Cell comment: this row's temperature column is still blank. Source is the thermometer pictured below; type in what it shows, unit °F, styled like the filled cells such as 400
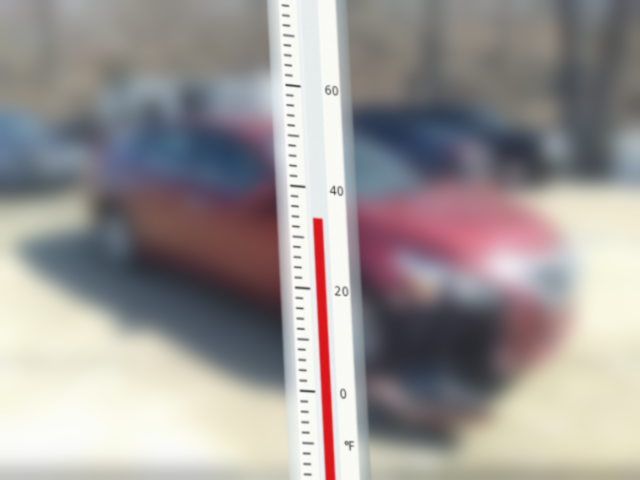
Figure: 34
